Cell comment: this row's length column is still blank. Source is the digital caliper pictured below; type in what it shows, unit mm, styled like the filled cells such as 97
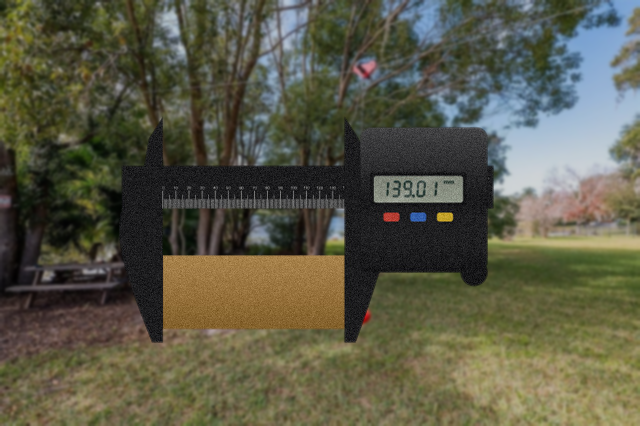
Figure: 139.01
